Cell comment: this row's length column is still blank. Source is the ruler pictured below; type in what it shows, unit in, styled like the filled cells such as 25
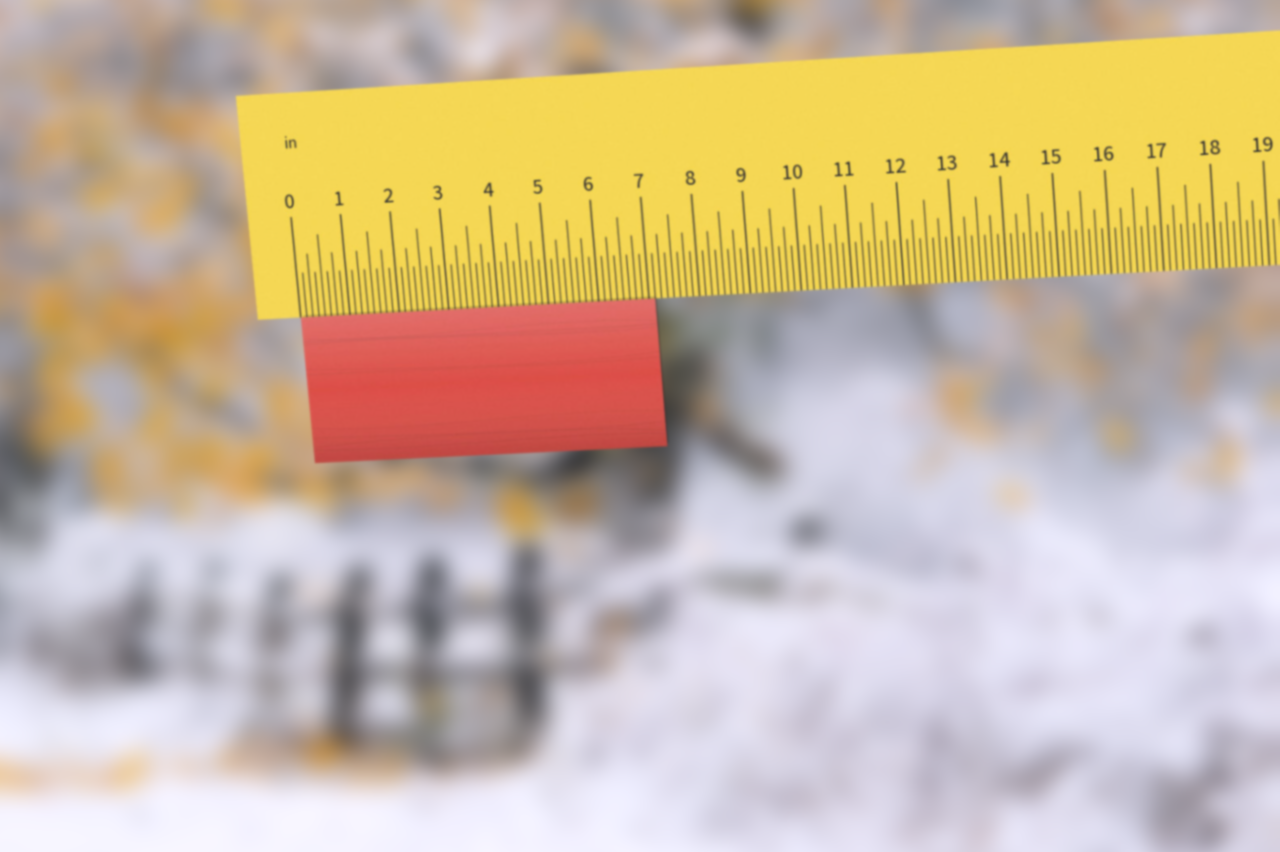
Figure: 7.125
